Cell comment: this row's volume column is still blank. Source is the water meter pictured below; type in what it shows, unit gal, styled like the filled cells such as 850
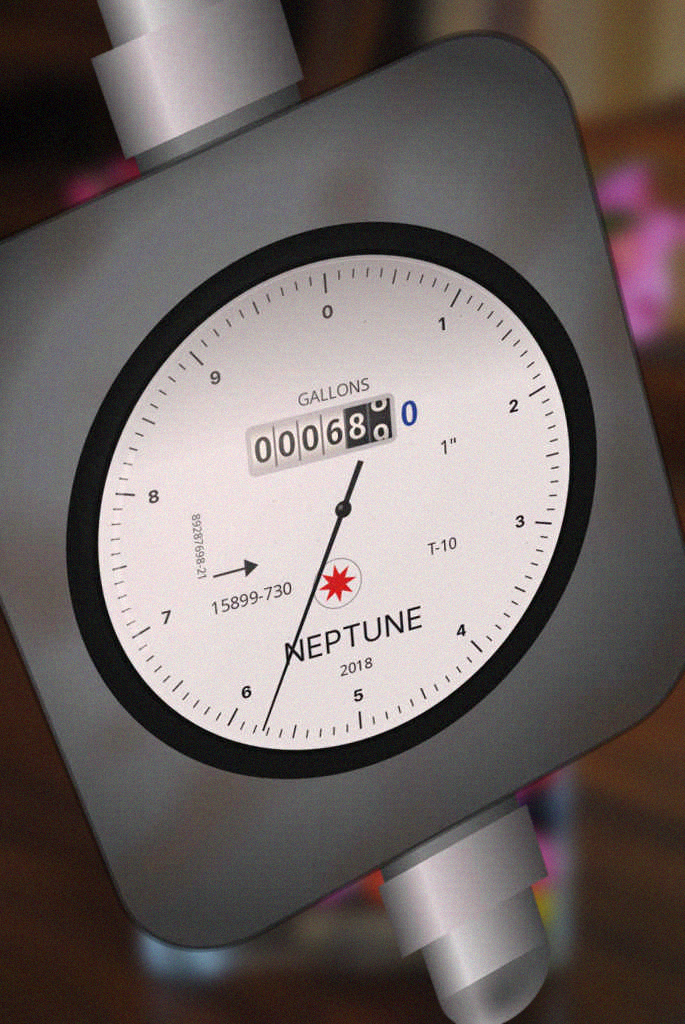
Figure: 6885.7
